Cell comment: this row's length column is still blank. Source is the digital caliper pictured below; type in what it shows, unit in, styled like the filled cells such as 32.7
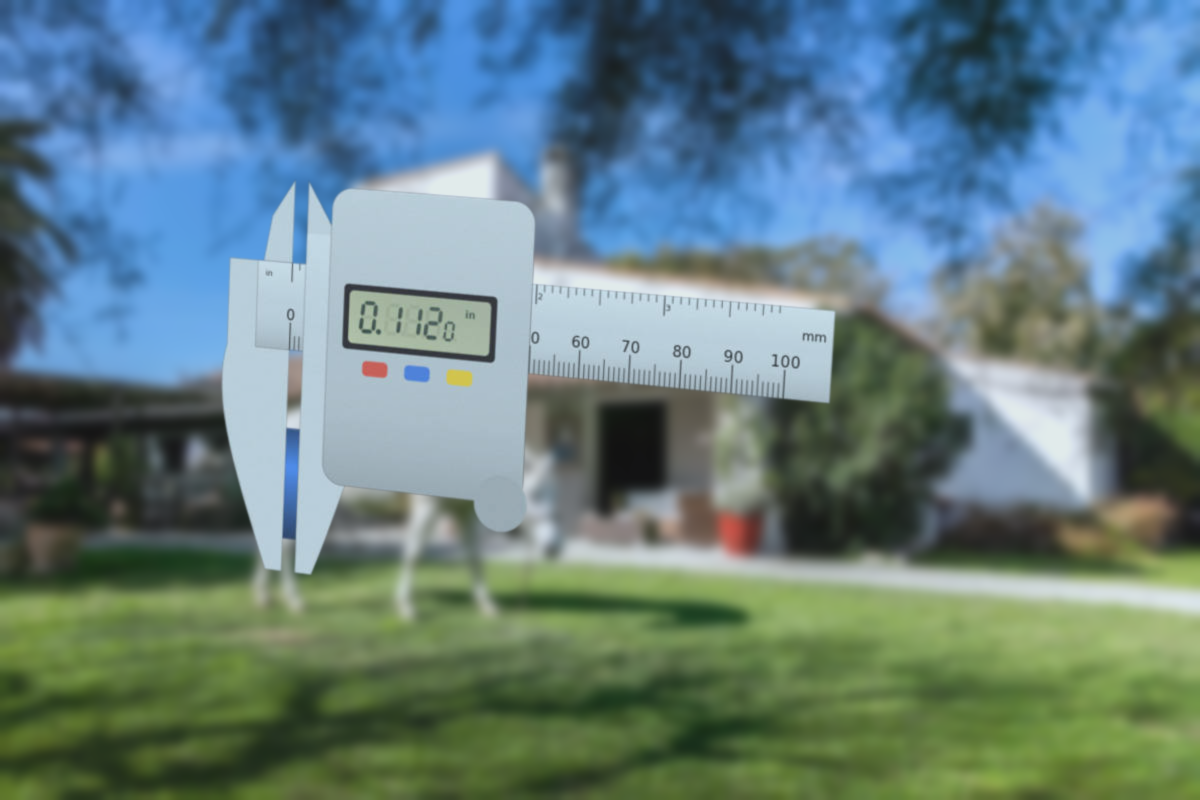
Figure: 0.1120
